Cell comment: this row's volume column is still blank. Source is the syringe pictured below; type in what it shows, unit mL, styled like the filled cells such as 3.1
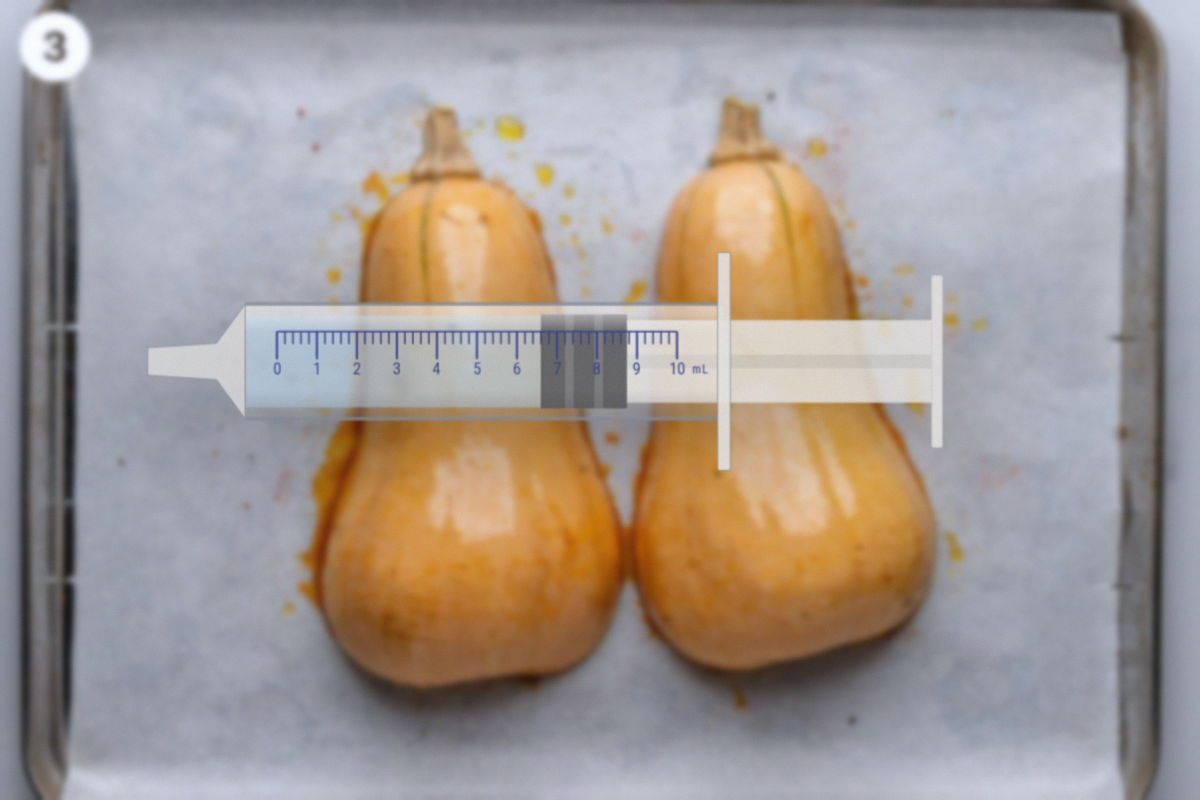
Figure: 6.6
